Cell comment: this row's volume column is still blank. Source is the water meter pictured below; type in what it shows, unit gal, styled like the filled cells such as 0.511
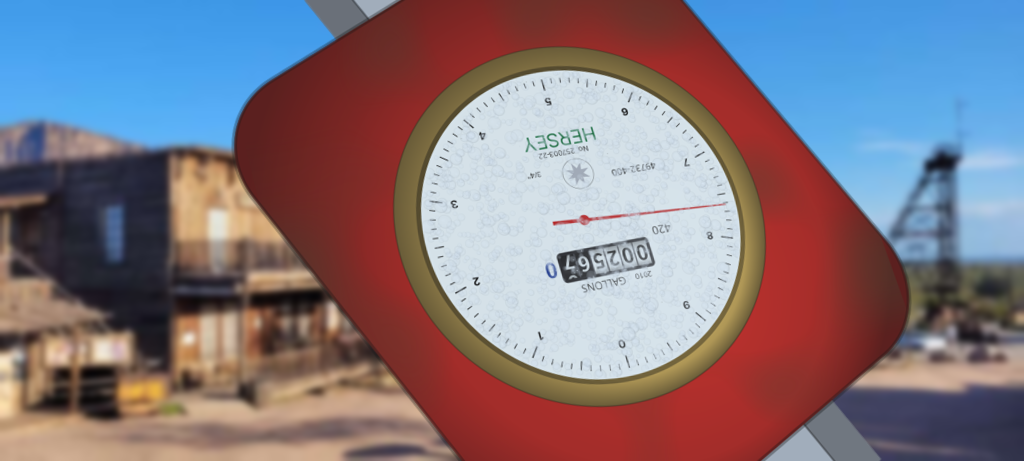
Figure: 25667.6
